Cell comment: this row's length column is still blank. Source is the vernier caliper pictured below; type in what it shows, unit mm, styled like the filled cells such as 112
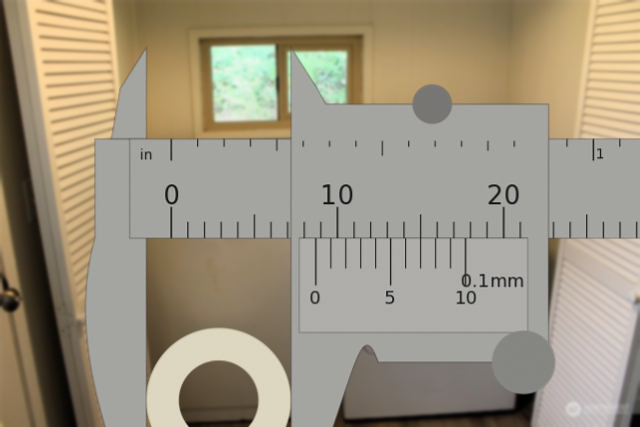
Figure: 8.7
